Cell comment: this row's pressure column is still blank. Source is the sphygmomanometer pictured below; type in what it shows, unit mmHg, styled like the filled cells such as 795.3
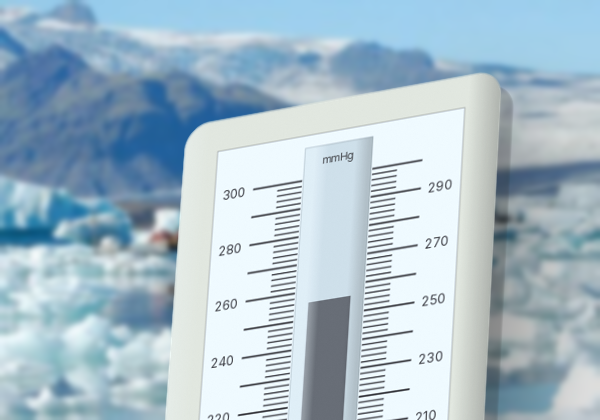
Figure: 256
